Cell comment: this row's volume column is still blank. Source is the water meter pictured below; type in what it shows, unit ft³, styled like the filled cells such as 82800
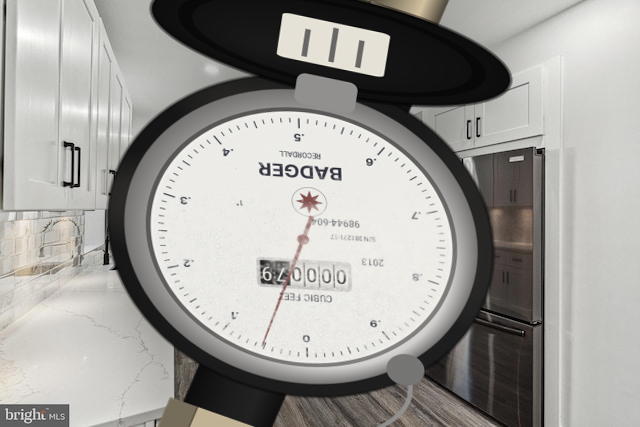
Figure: 79.05
